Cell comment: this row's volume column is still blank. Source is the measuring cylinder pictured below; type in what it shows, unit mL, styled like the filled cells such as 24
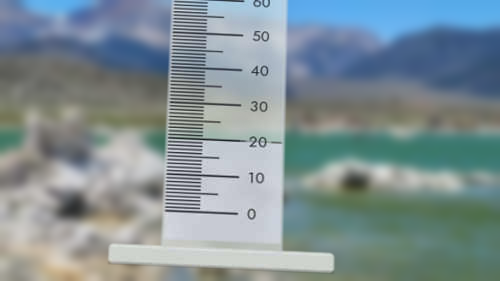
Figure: 20
